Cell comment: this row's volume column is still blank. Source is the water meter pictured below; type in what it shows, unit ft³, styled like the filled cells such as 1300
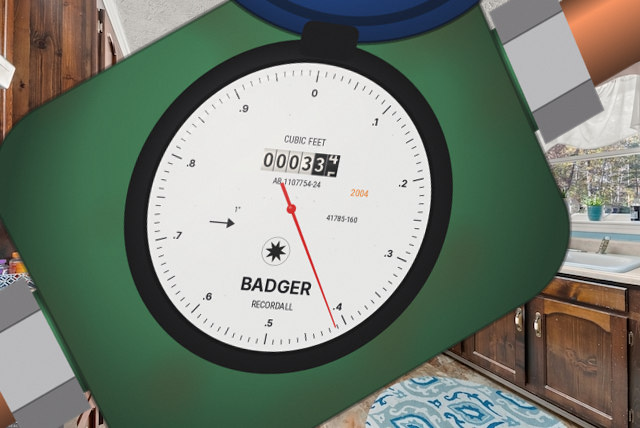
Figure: 334.41
